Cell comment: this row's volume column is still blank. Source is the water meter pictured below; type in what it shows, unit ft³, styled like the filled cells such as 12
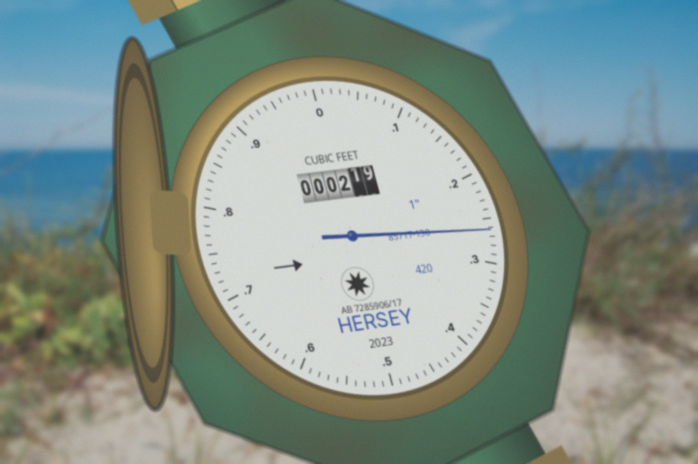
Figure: 219.26
